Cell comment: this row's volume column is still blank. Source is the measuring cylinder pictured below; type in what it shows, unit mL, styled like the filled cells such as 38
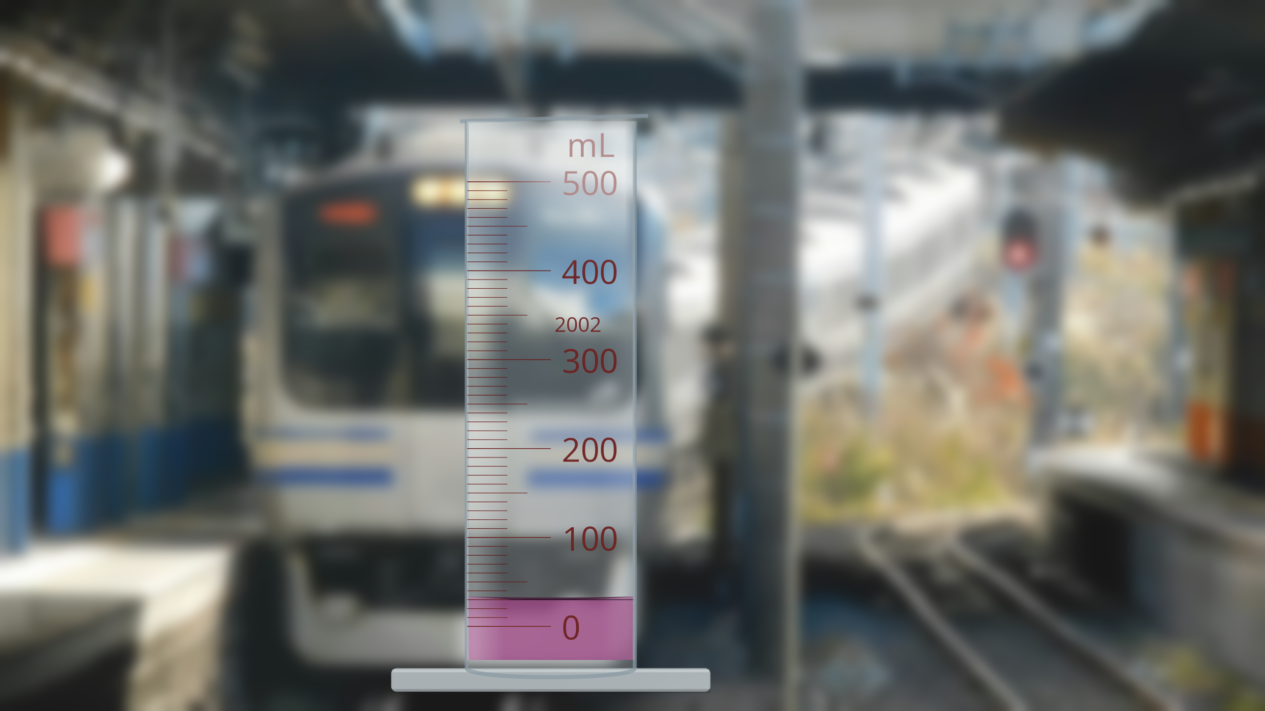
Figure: 30
